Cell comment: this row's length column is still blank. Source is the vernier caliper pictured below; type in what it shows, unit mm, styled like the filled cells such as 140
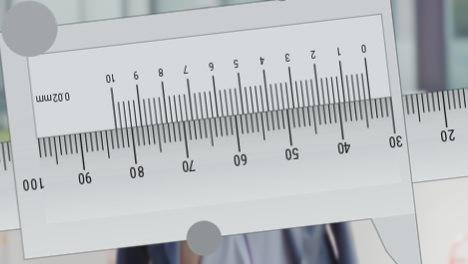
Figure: 34.0
